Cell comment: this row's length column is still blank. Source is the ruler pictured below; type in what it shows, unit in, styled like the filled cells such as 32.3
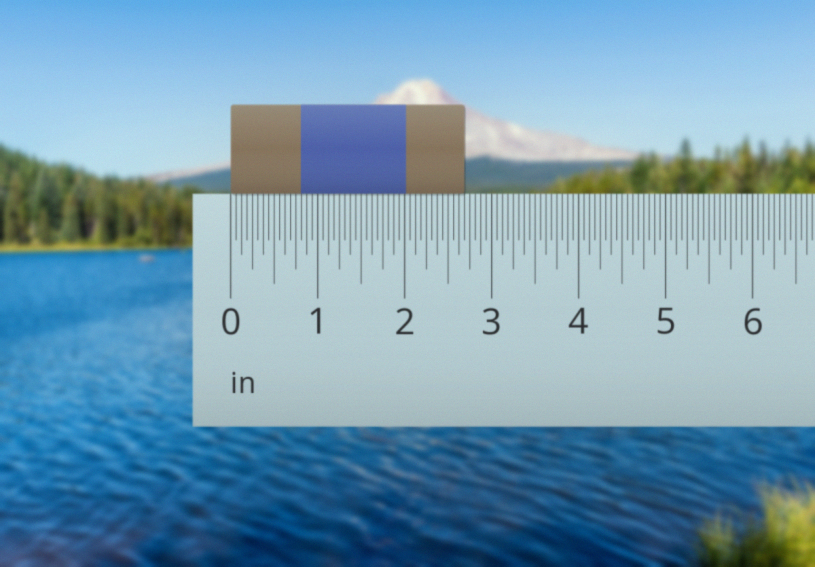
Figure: 2.6875
